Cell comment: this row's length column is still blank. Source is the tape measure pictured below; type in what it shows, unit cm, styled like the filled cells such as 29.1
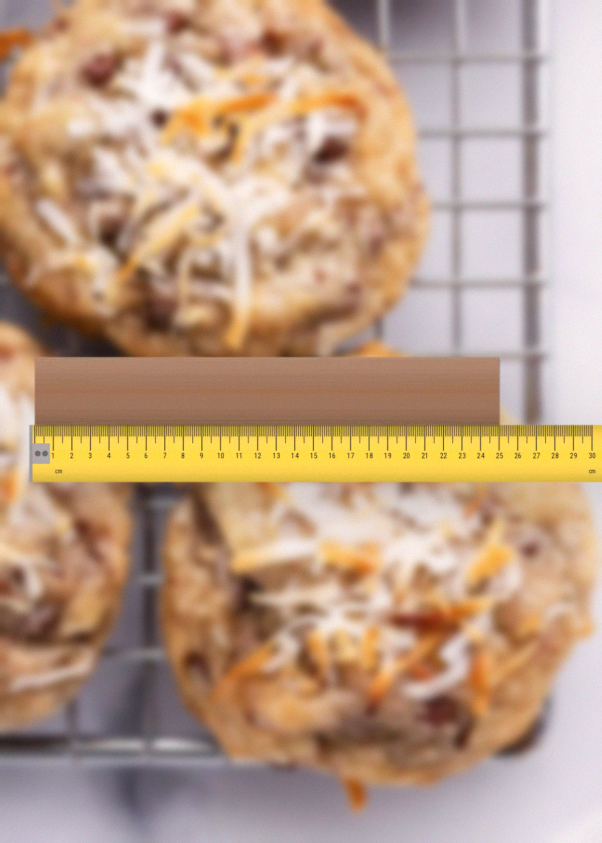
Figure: 25
